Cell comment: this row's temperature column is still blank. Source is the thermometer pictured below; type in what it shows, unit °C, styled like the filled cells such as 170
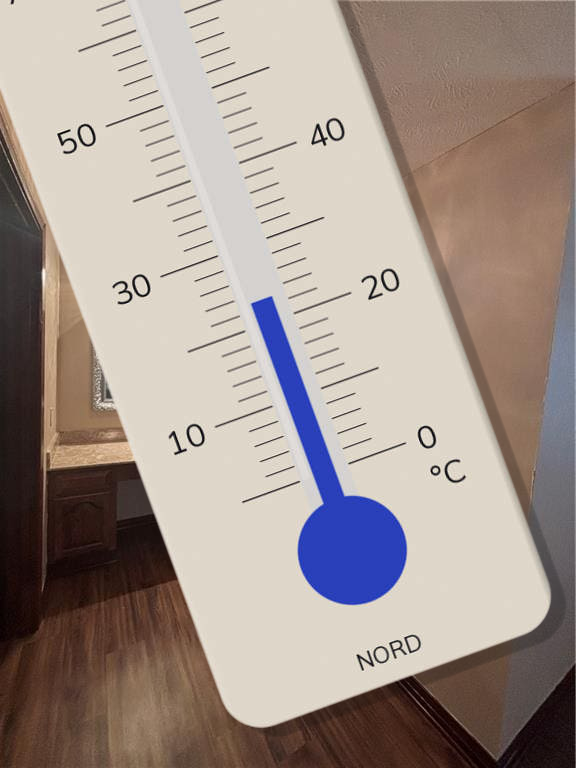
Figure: 23
